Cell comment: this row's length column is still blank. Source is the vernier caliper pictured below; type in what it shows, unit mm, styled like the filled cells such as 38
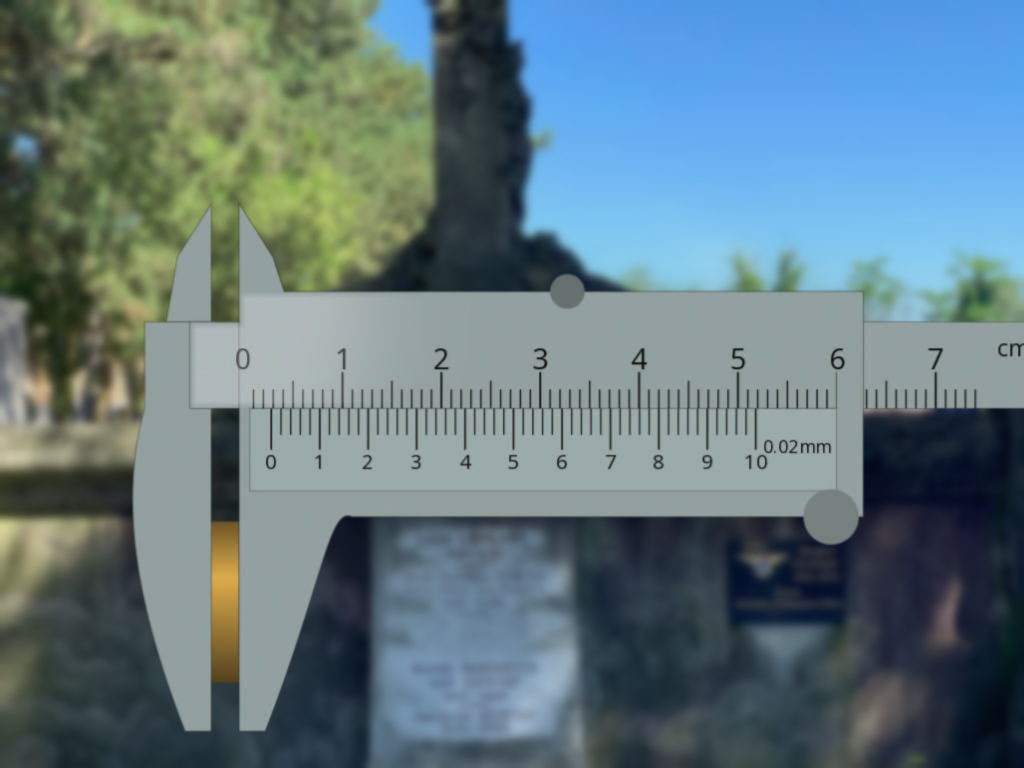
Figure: 2.8
